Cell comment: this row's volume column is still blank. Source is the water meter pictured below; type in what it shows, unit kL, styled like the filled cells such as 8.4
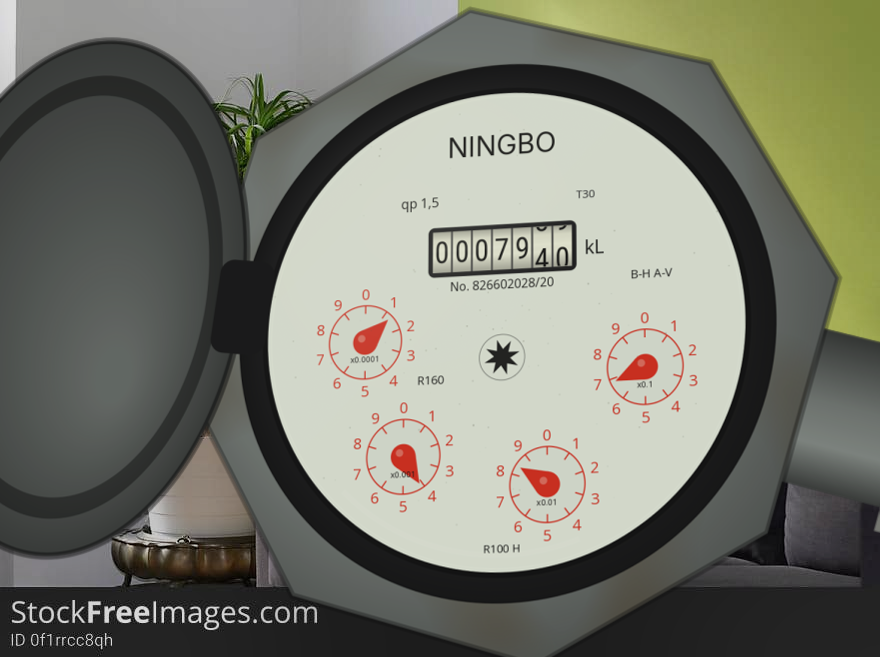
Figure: 7939.6841
